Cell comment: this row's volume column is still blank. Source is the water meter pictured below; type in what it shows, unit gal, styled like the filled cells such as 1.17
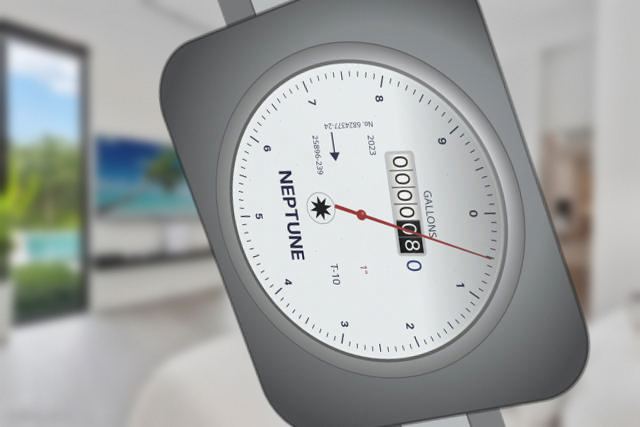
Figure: 80.5
